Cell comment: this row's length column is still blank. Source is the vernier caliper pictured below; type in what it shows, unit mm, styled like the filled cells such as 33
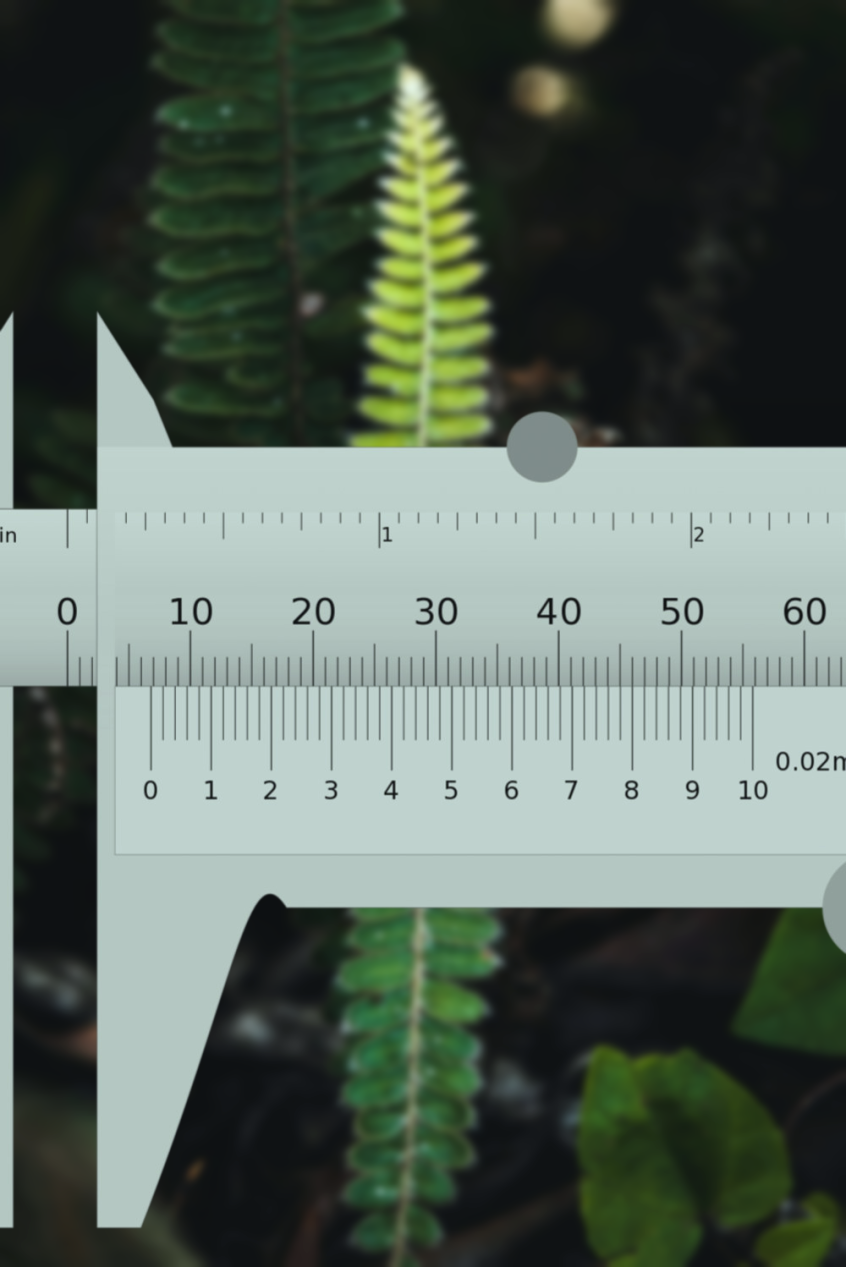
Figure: 6.8
